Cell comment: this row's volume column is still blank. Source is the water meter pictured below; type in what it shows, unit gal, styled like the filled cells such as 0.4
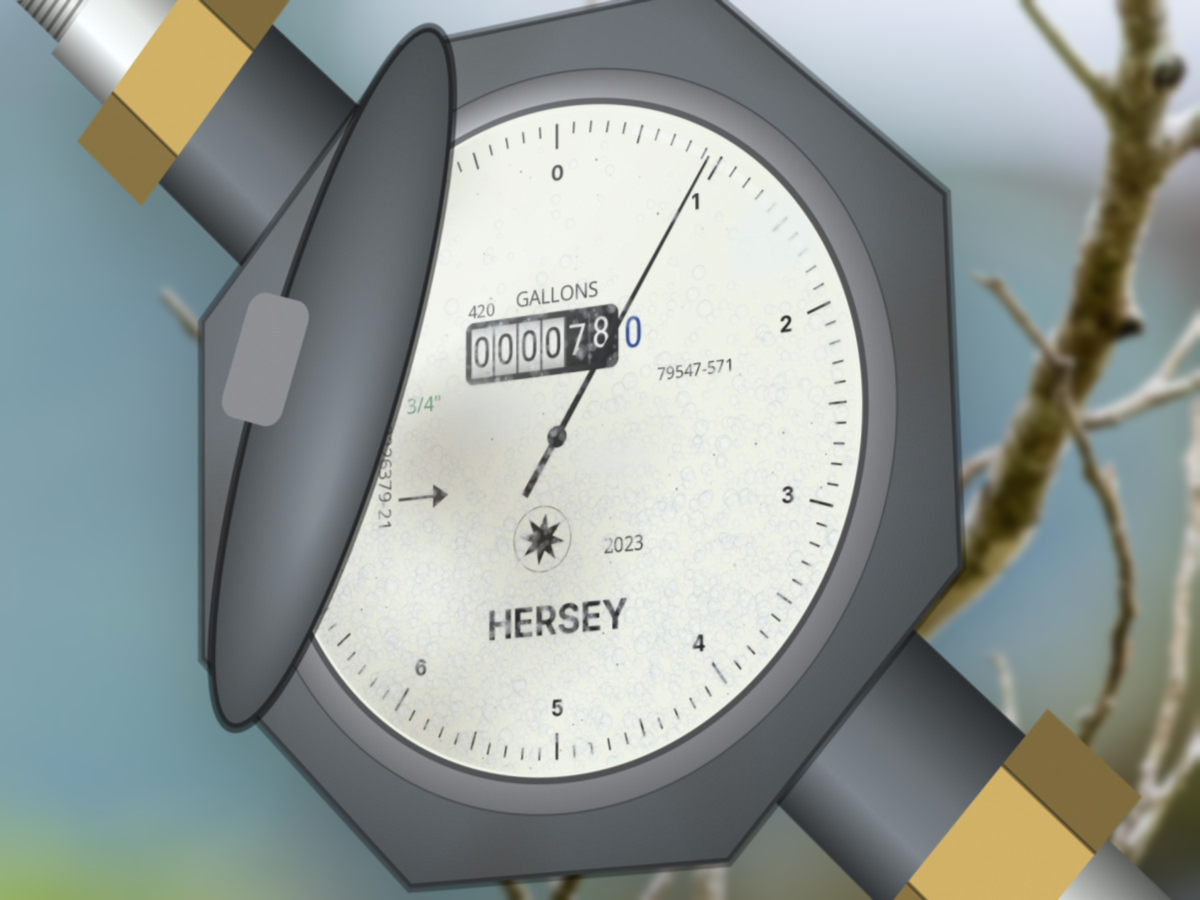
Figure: 780.9
